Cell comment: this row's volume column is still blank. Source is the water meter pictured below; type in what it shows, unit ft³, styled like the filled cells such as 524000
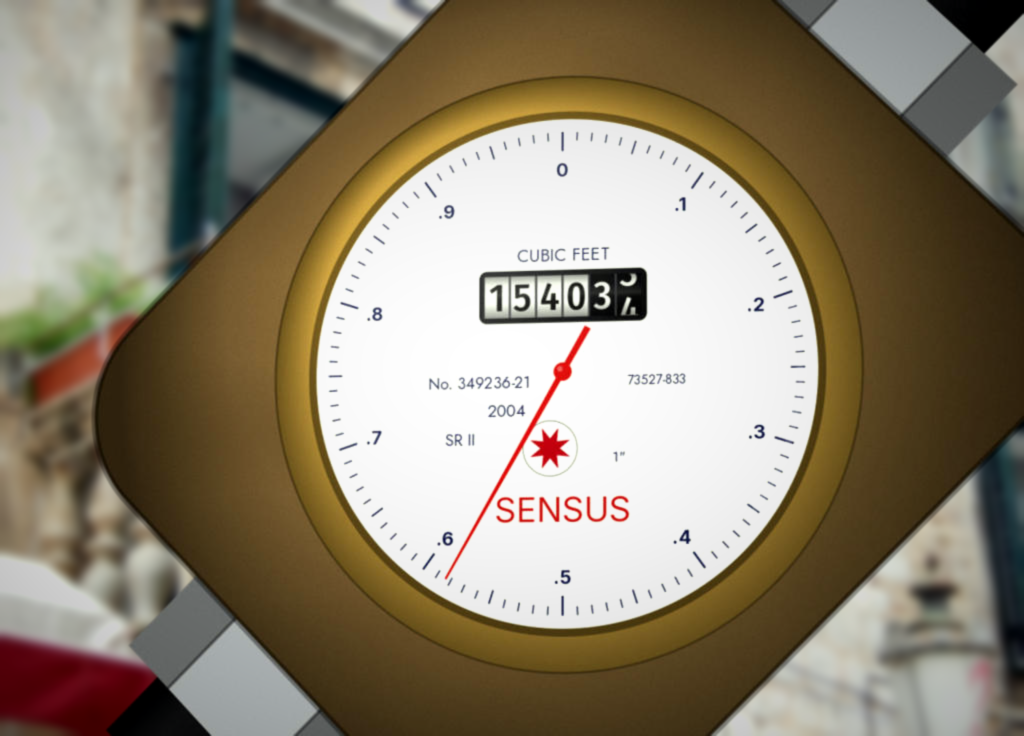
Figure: 154033.58
